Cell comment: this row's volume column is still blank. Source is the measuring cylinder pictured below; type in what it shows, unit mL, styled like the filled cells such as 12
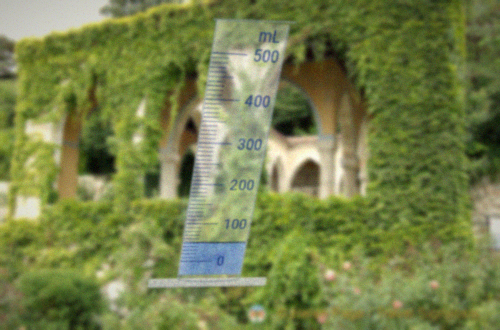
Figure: 50
